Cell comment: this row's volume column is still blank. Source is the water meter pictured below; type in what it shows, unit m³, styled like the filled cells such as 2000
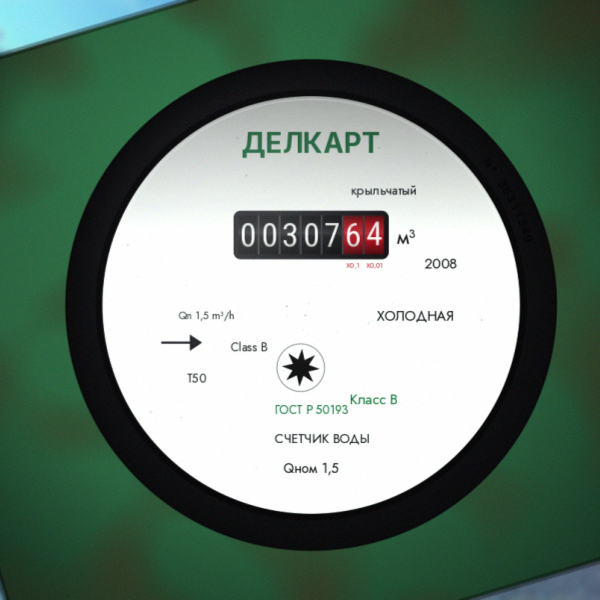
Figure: 307.64
